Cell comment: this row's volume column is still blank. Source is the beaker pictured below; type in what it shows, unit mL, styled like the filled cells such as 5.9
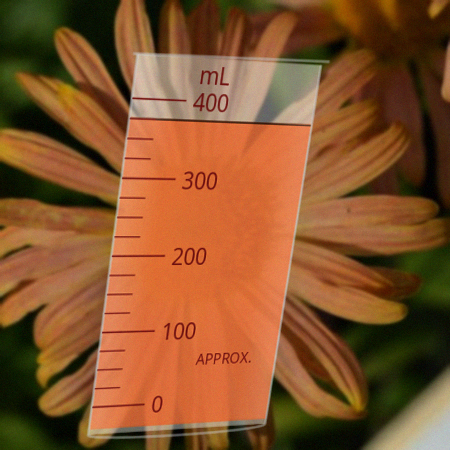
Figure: 375
